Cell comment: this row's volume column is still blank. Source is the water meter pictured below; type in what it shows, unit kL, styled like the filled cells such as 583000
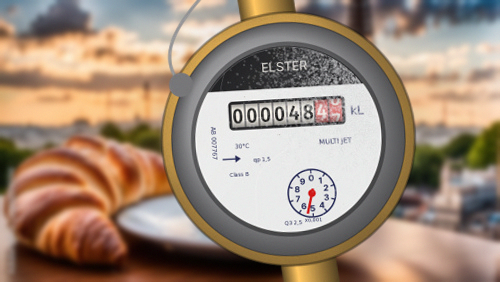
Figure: 48.465
